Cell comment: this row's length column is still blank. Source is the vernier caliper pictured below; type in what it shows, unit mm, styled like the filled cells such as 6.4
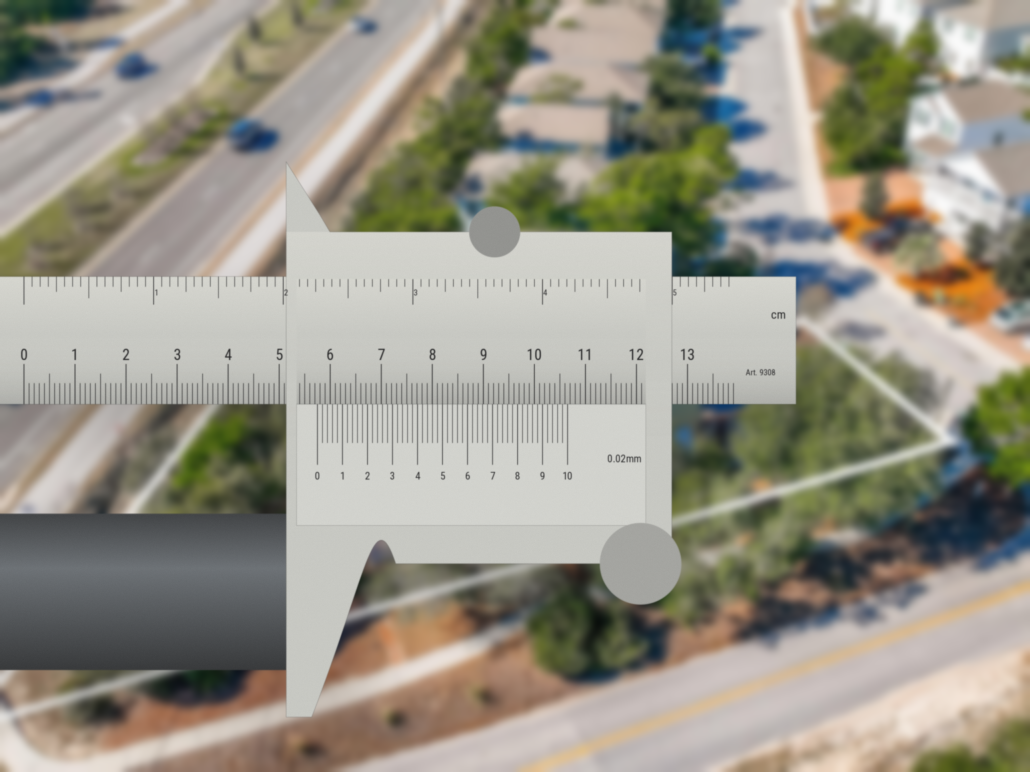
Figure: 57.5
